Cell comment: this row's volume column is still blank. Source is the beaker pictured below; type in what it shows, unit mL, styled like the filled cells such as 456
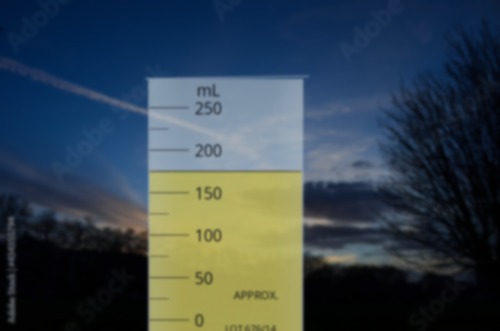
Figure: 175
